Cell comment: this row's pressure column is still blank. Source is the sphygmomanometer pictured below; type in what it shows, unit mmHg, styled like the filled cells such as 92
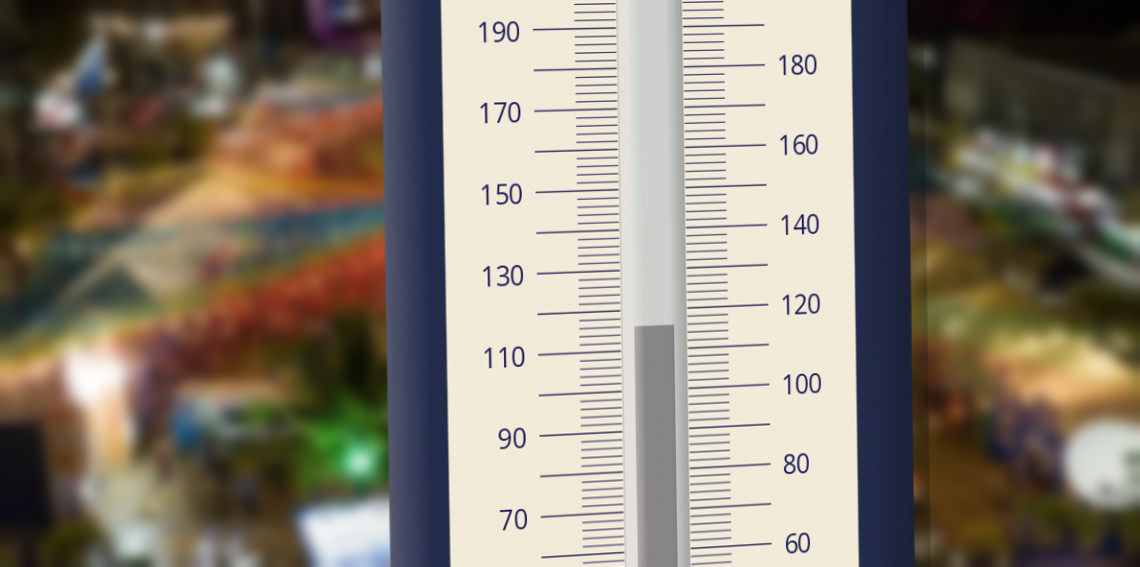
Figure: 116
